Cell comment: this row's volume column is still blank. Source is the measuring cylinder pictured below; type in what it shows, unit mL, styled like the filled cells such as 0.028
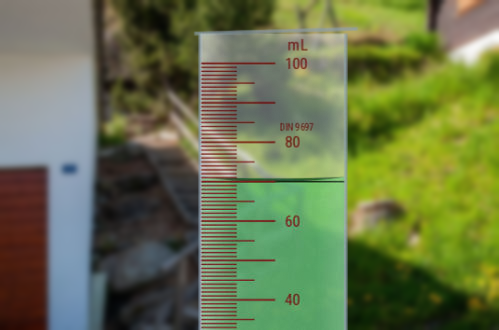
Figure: 70
